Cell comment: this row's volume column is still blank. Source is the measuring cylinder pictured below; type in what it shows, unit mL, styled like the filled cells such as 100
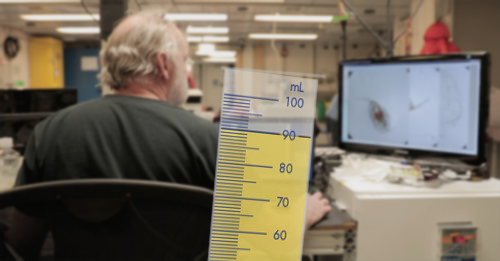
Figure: 90
